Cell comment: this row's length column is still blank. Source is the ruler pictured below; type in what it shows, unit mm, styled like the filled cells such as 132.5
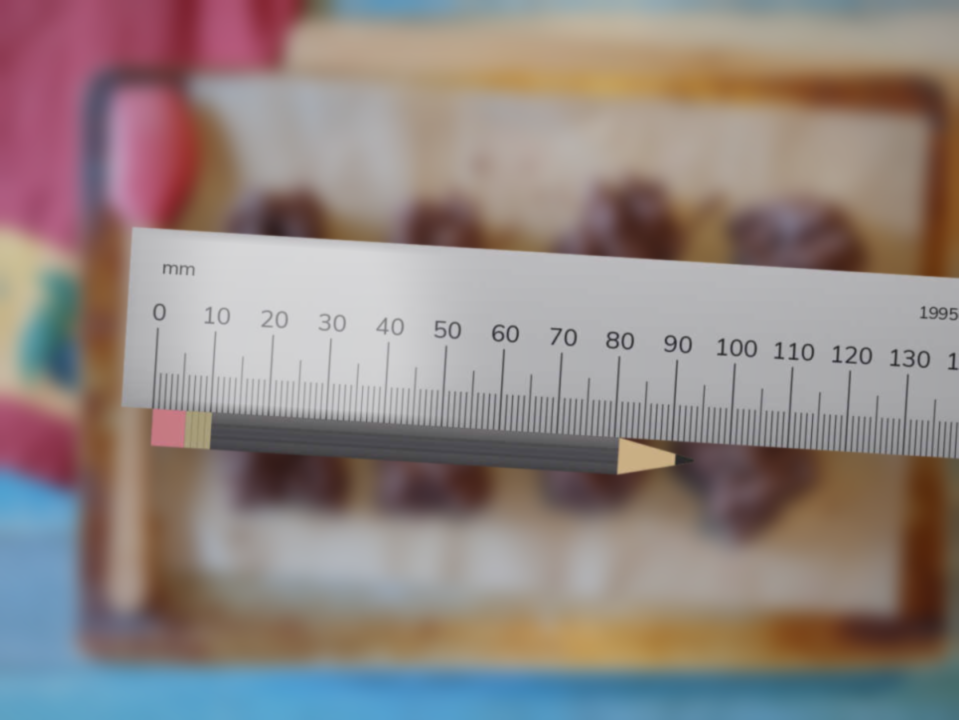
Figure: 94
